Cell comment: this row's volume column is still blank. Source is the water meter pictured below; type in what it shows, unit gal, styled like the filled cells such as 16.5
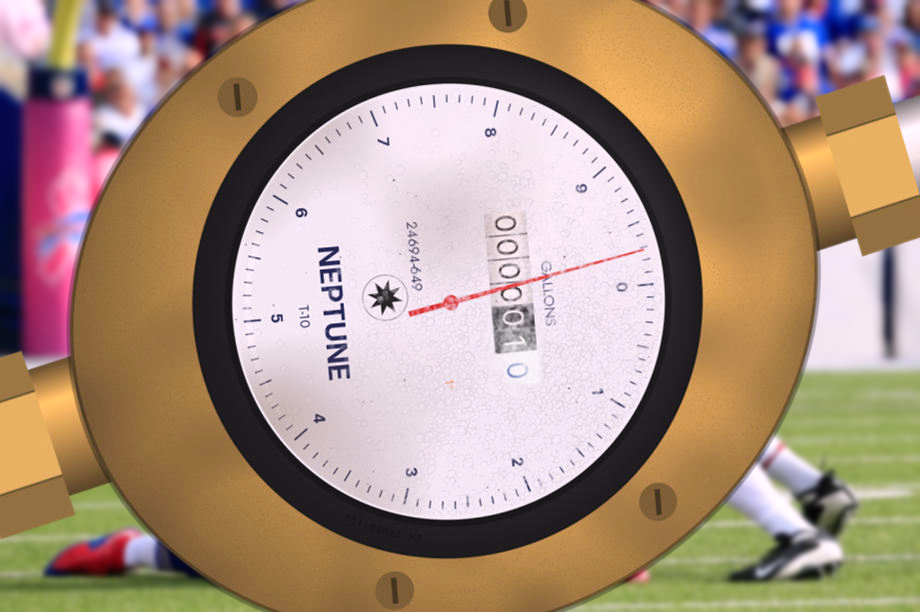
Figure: 9.7
